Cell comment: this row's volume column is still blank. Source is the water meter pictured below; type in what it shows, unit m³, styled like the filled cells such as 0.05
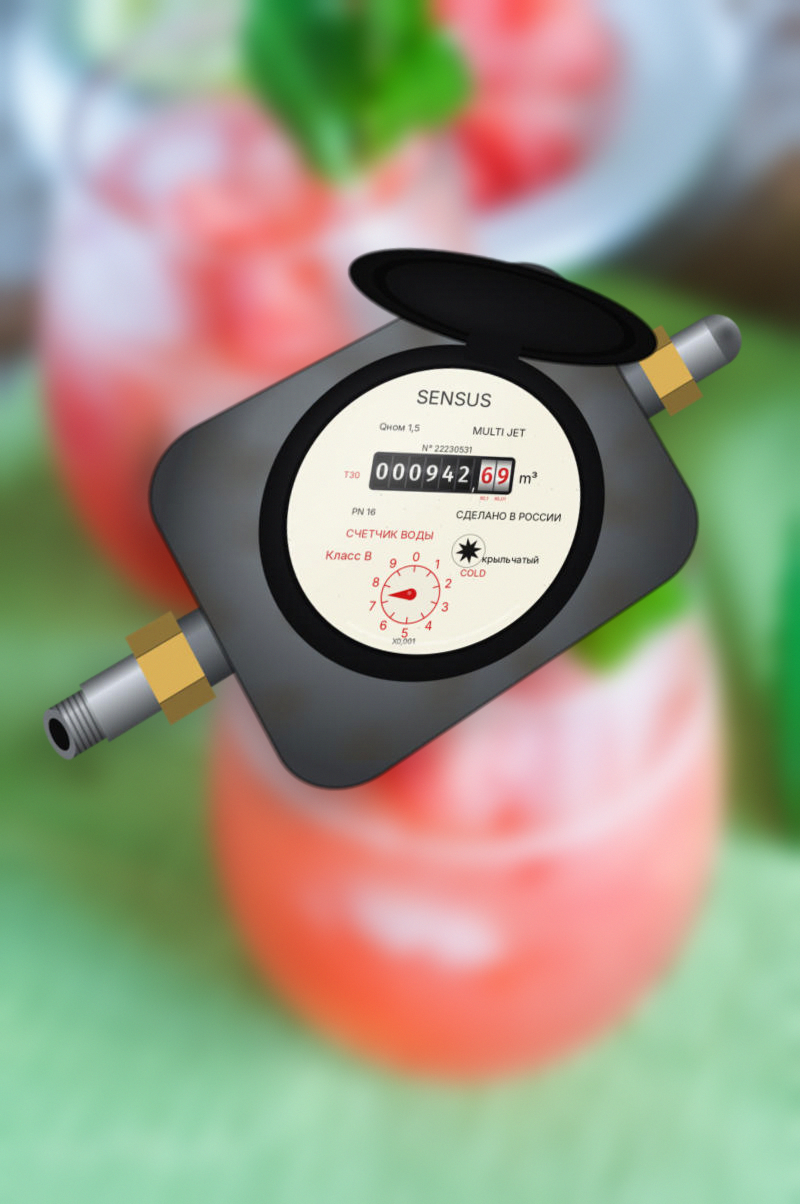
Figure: 942.697
